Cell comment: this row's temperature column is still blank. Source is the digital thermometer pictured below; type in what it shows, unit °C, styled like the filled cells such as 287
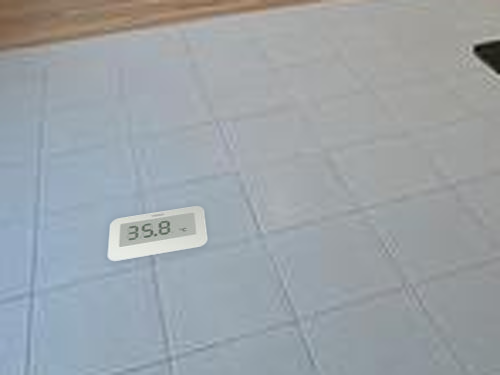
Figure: 35.8
